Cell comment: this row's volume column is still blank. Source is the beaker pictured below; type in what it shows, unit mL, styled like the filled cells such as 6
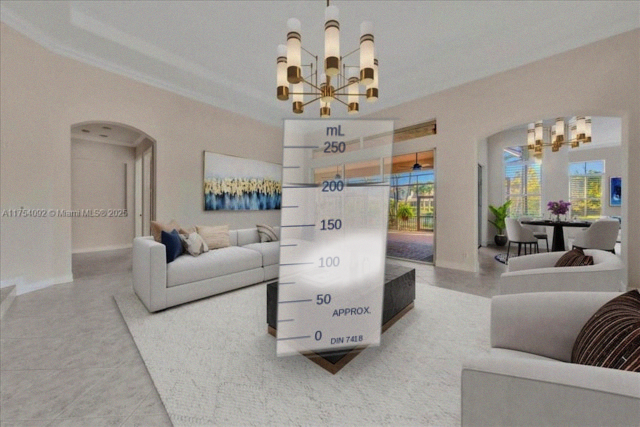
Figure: 200
